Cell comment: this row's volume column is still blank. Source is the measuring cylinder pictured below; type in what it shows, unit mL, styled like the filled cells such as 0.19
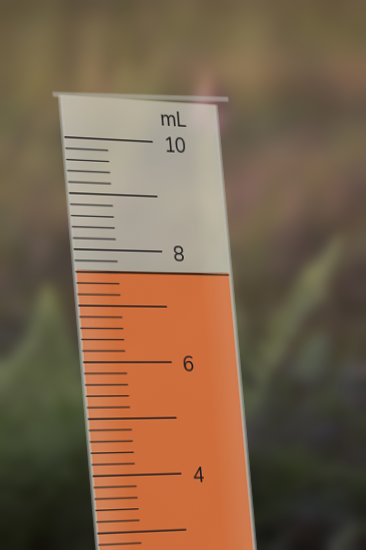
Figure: 7.6
